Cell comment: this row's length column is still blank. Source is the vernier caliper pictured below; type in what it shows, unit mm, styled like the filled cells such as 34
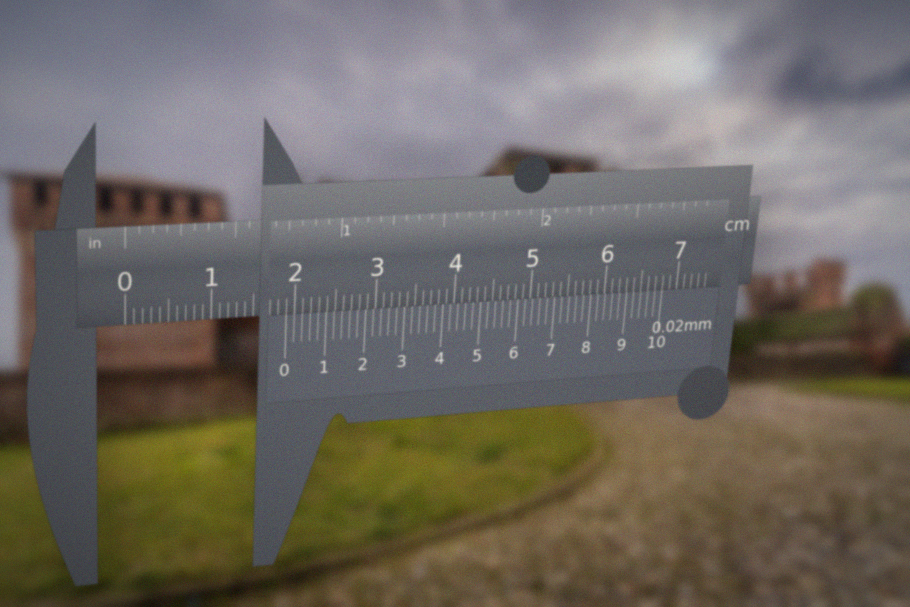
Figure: 19.0
